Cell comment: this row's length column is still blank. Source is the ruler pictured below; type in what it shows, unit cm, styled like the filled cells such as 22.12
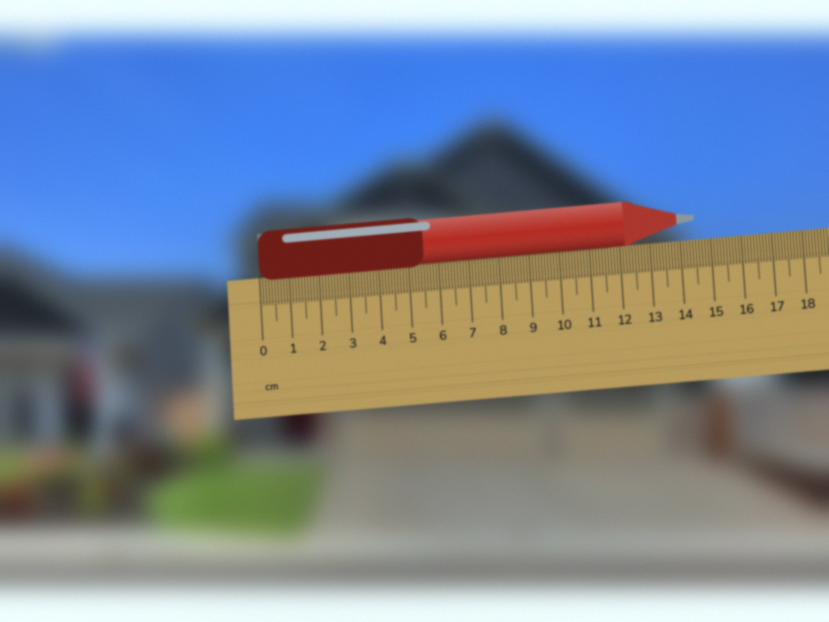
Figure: 14.5
